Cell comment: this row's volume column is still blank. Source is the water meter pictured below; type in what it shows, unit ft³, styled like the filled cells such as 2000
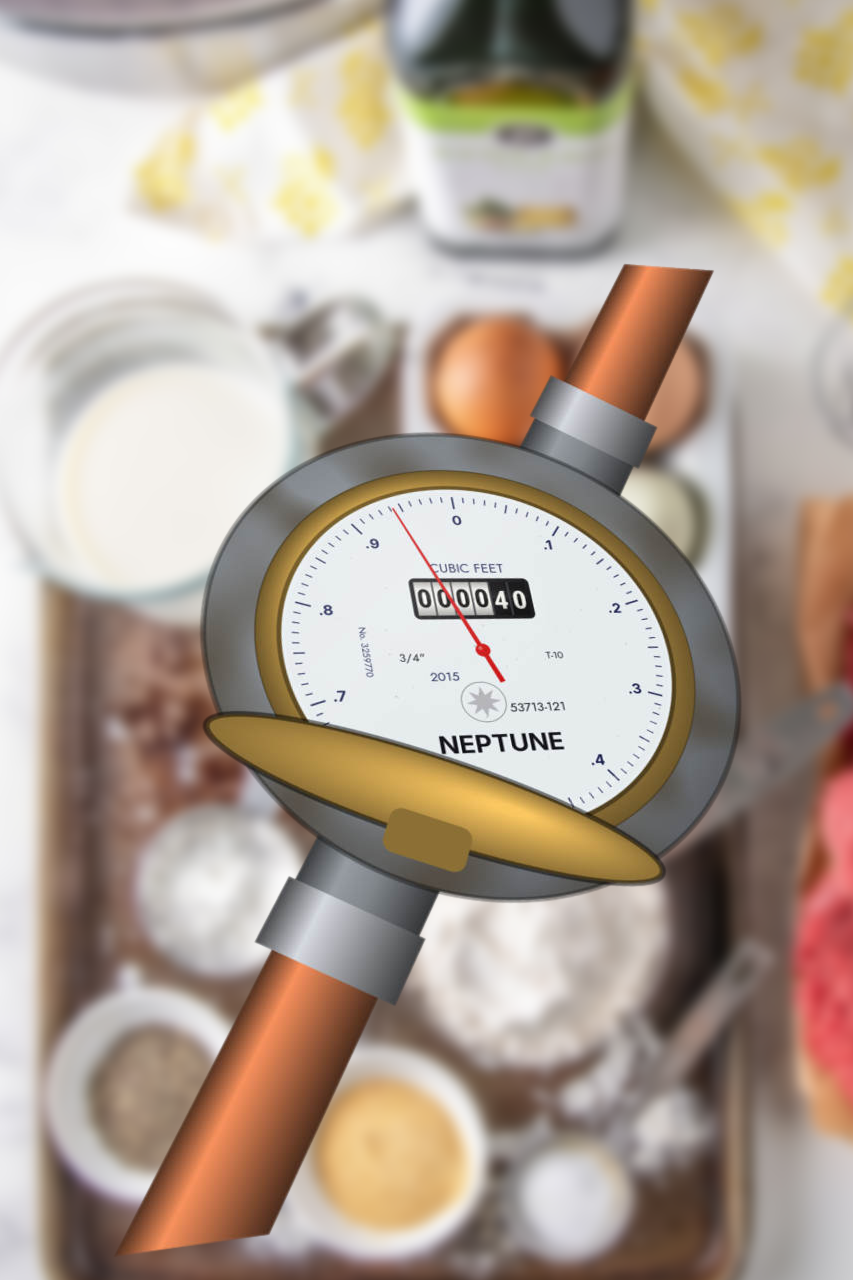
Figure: 39.94
